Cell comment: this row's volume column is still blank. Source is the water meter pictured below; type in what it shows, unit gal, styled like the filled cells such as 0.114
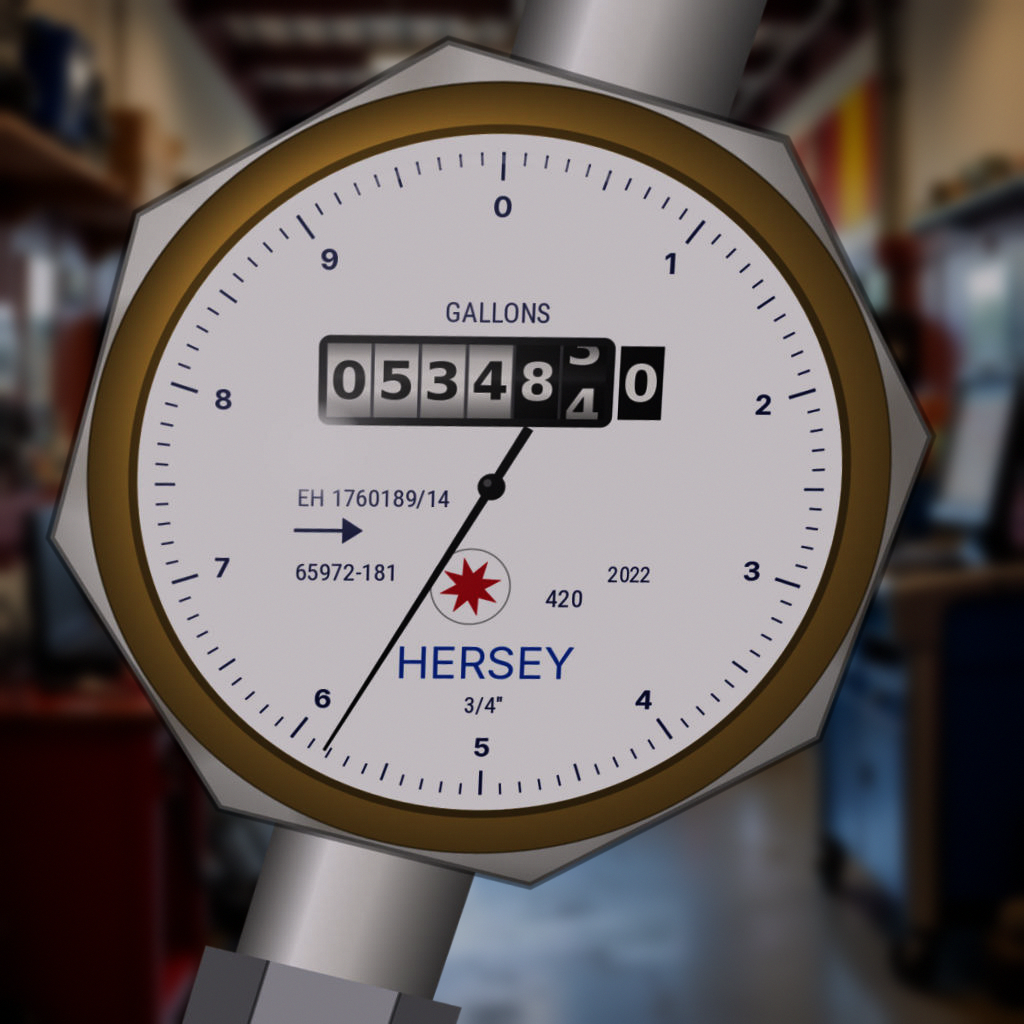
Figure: 534835.8
